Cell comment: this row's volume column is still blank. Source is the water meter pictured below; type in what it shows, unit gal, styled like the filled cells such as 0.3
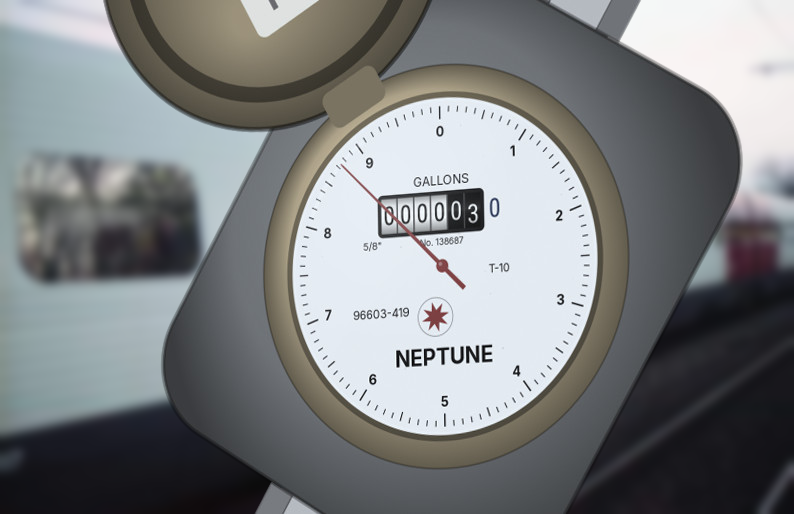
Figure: 28.7
